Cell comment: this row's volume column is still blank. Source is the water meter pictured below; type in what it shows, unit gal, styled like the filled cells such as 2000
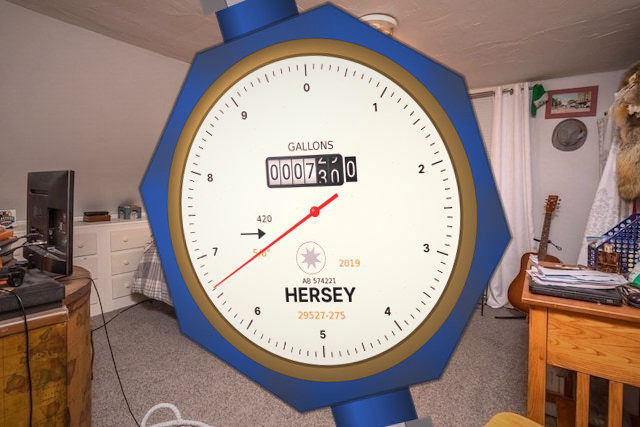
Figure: 7296.6
